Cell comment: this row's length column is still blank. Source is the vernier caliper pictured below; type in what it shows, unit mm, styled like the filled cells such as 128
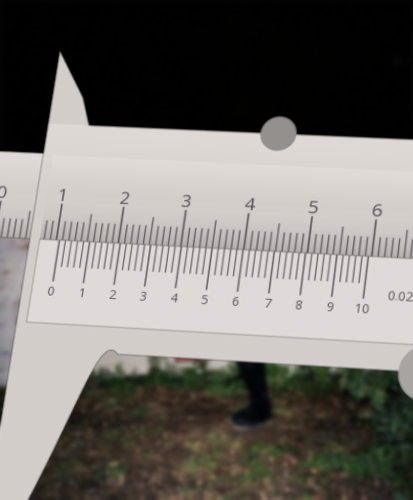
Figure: 10.5
